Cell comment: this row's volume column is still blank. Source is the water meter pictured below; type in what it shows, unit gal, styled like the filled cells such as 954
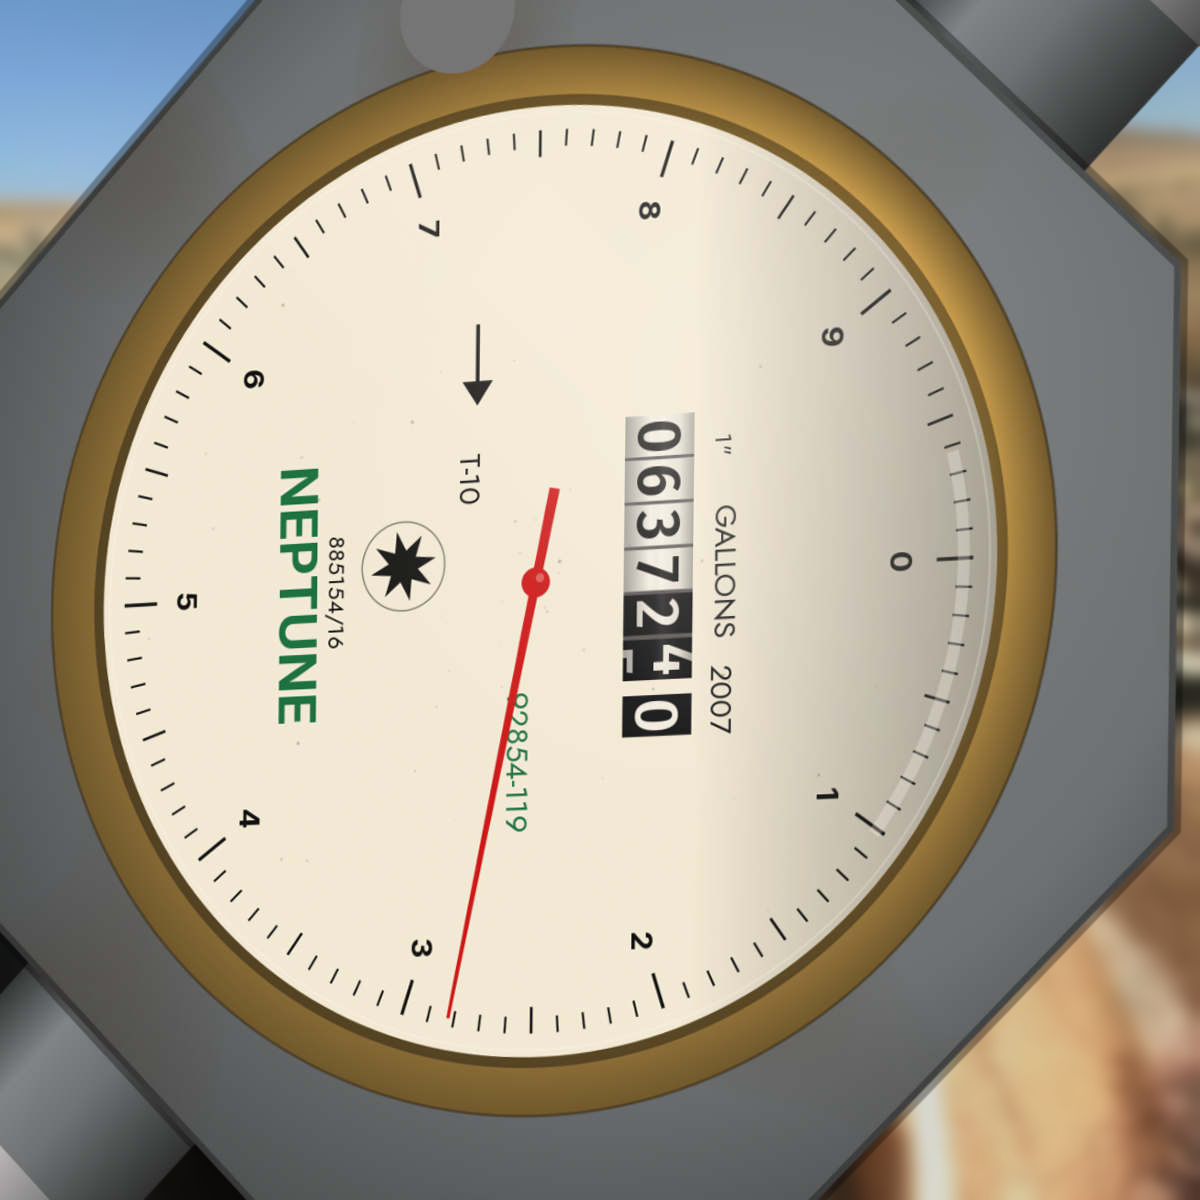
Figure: 637242.8
